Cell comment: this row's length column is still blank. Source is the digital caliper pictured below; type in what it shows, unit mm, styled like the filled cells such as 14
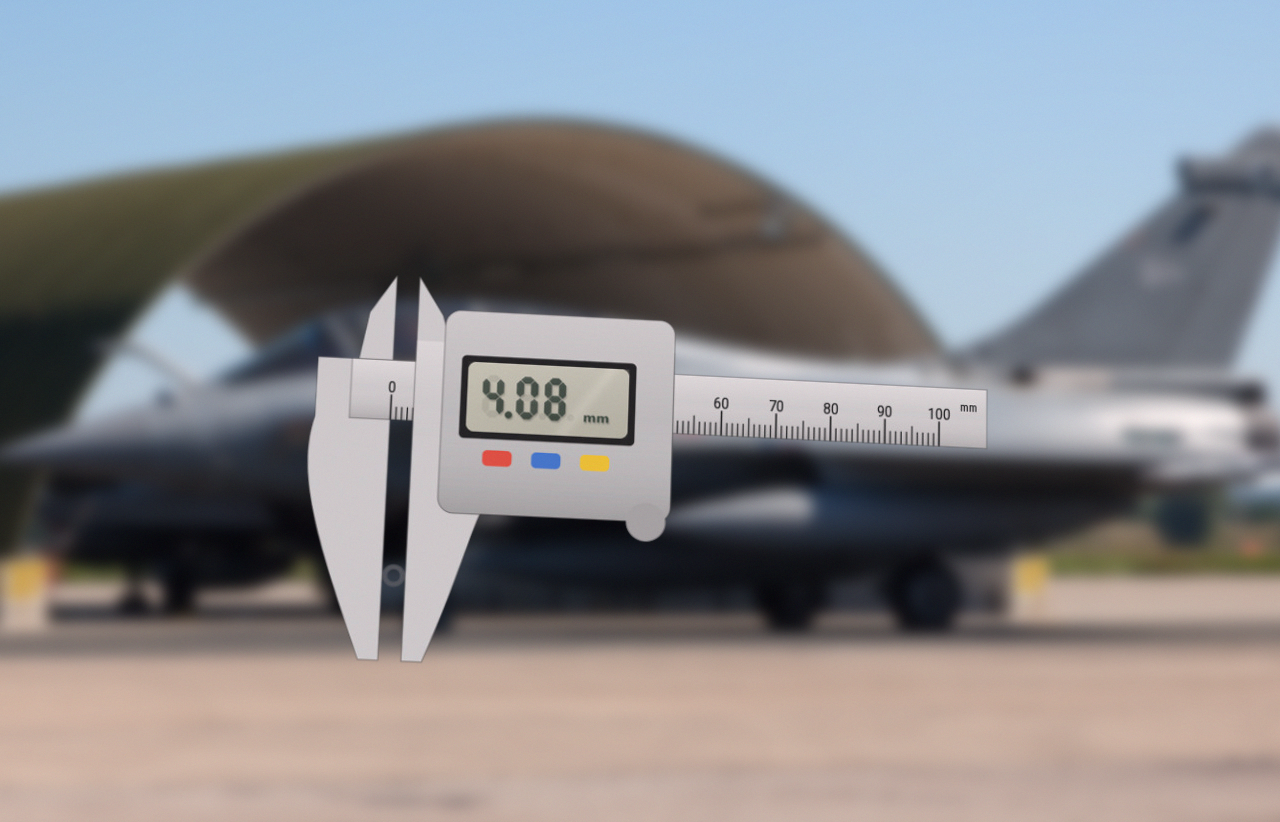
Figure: 4.08
